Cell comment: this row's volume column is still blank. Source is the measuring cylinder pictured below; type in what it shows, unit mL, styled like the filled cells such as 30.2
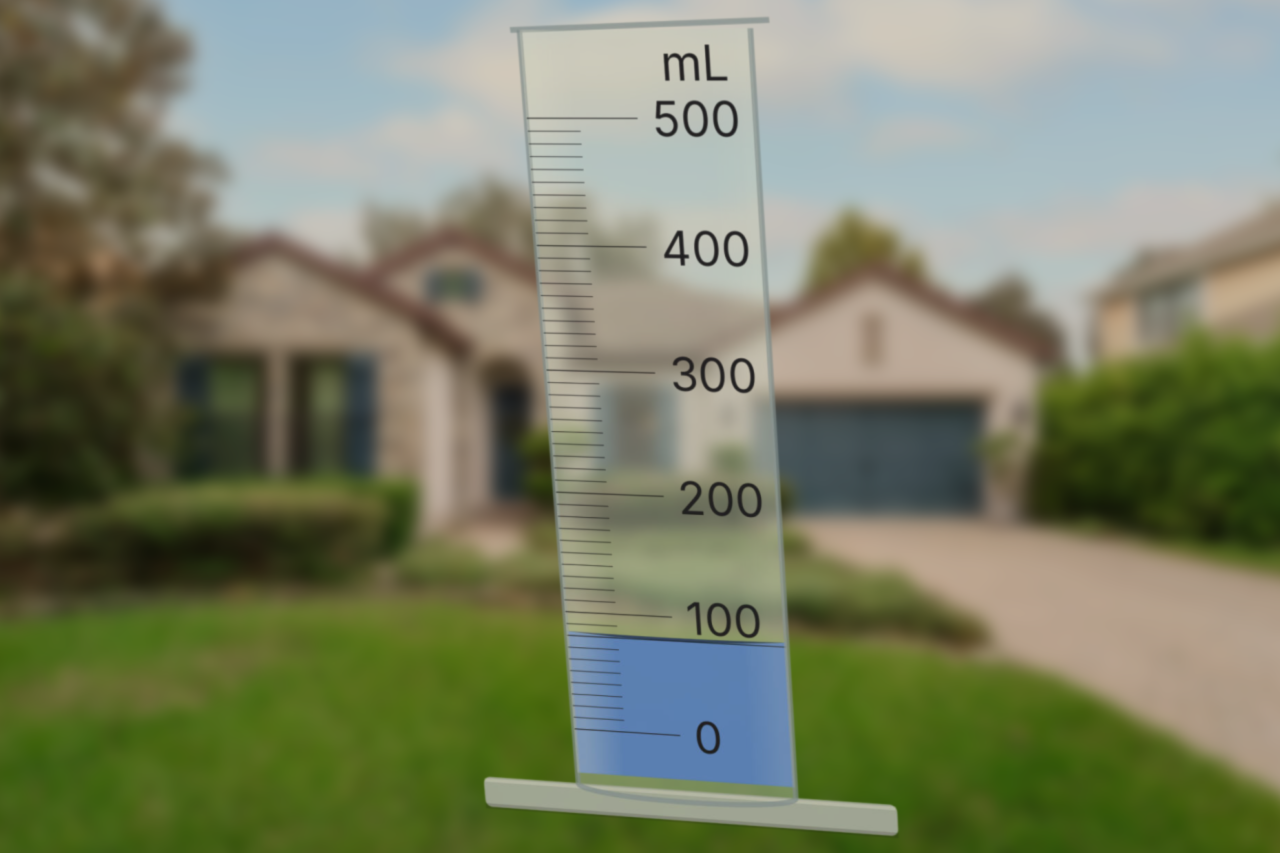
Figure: 80
